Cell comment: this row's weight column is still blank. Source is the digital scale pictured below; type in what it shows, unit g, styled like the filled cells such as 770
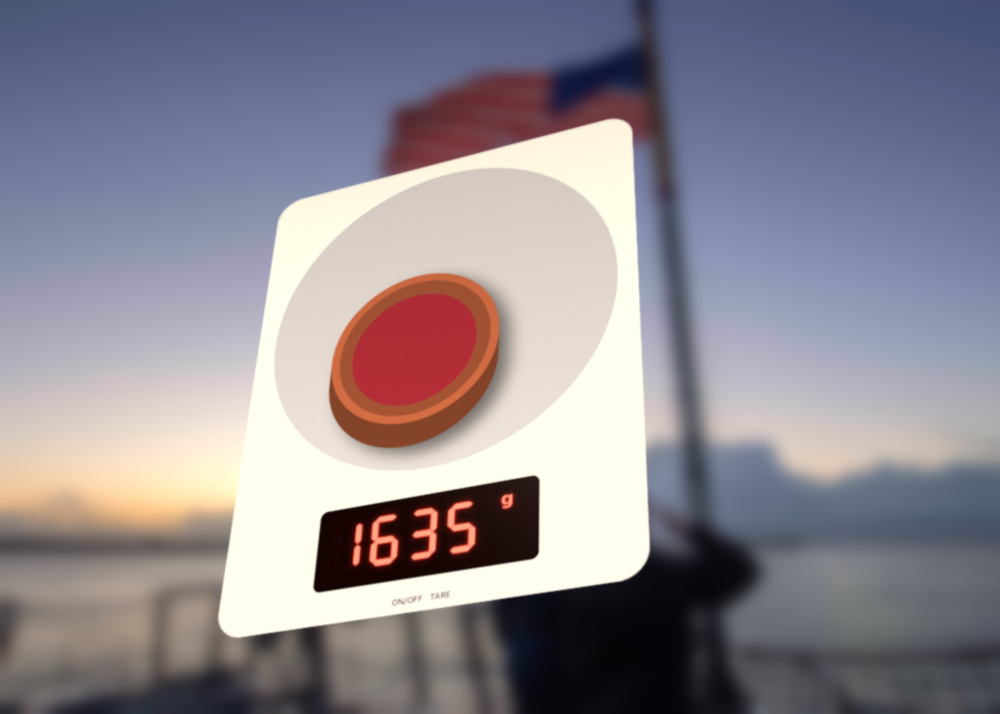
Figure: 1635
